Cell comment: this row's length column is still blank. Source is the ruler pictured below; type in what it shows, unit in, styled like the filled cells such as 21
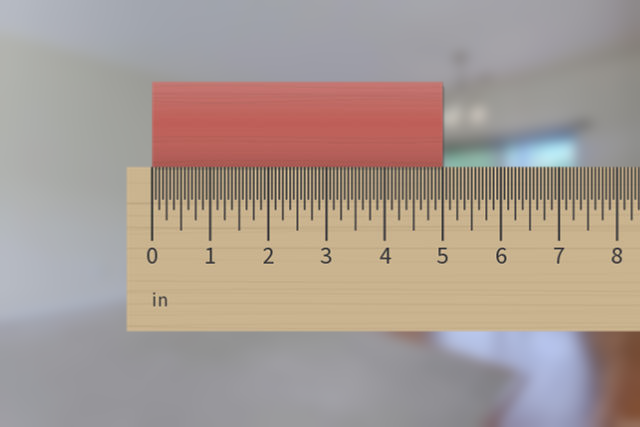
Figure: 5
